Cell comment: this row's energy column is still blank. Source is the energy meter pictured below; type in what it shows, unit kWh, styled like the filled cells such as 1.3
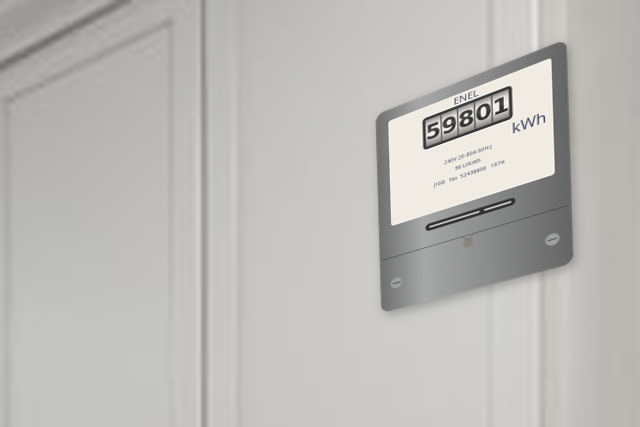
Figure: 59801
